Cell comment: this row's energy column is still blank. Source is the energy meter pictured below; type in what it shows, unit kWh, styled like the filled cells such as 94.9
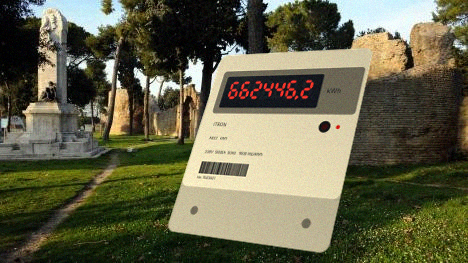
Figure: 662446.2
